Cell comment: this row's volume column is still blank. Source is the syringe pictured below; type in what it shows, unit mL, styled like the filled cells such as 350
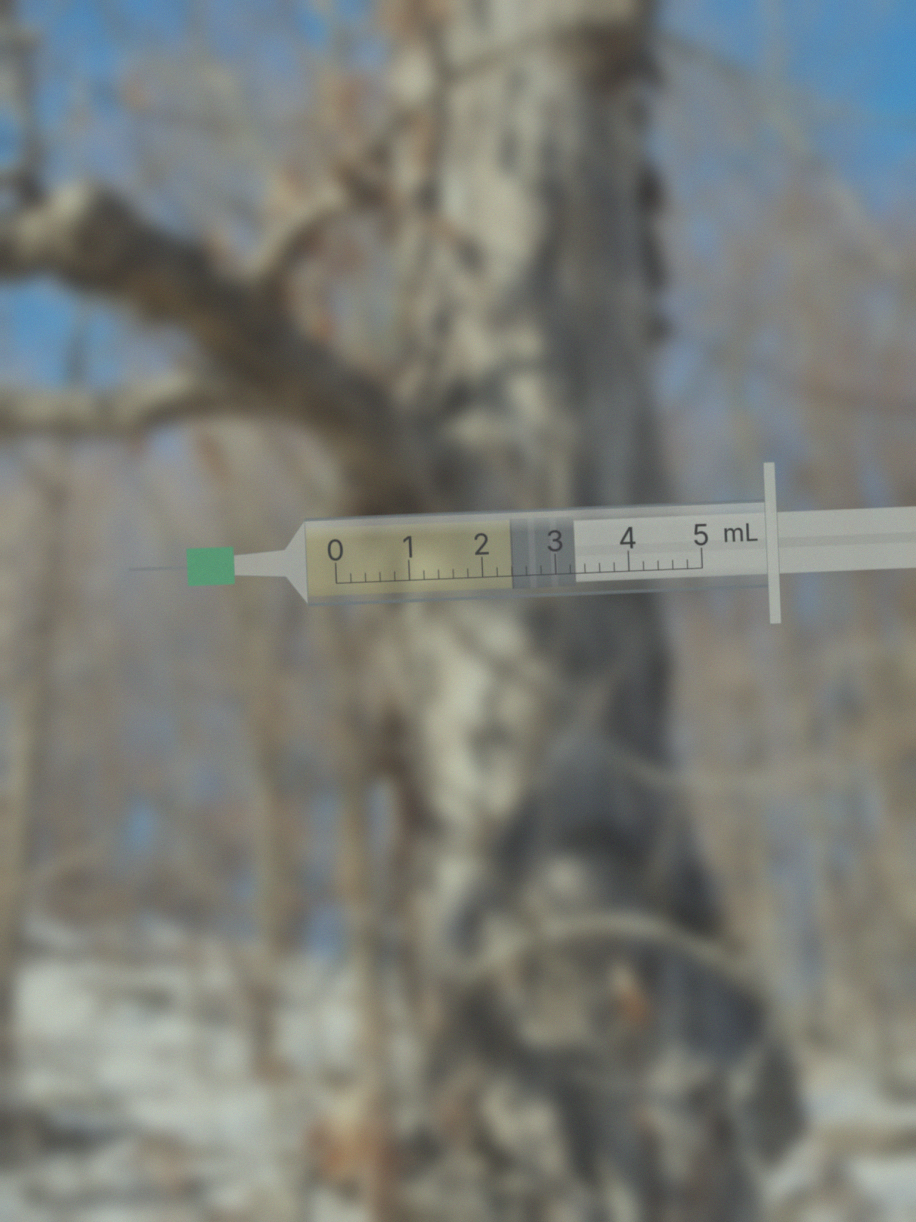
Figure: 2.4
